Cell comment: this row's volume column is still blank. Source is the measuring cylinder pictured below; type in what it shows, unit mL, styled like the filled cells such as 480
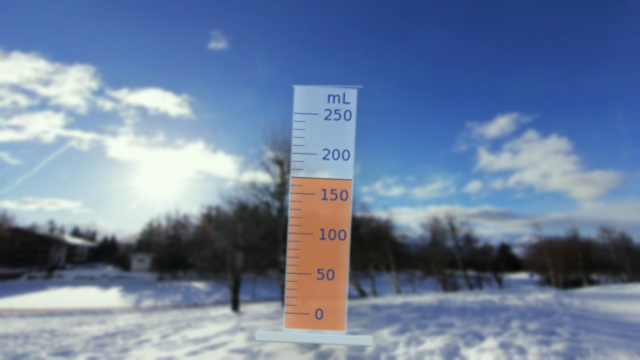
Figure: 170
